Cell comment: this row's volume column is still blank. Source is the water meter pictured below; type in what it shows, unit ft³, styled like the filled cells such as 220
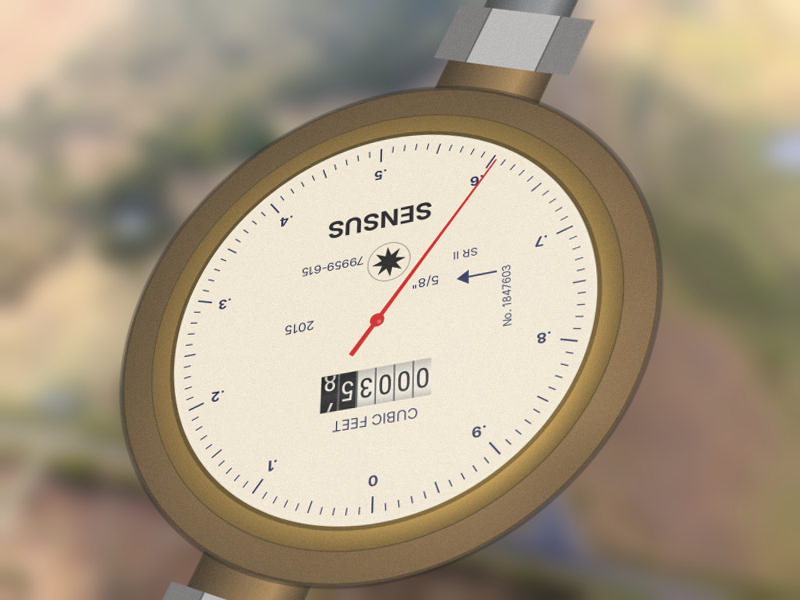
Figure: 357.60
